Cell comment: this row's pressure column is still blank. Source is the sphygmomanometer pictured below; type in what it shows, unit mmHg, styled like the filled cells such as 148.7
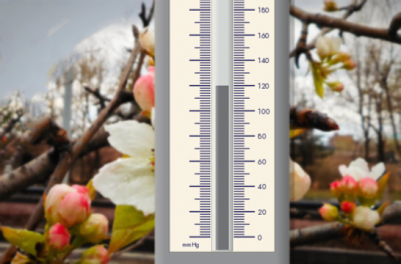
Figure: 120
